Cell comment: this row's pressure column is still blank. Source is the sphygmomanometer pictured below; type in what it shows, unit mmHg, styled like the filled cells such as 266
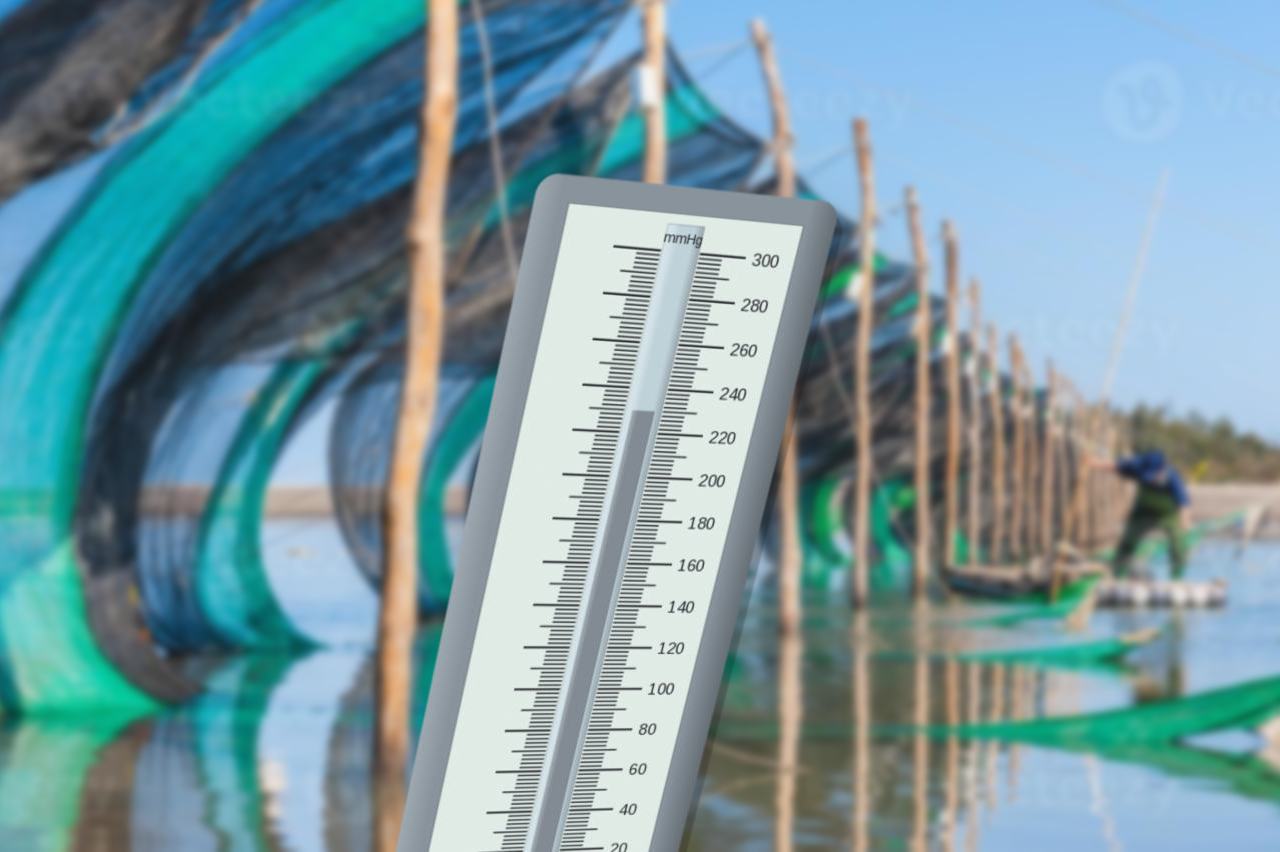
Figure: 230
